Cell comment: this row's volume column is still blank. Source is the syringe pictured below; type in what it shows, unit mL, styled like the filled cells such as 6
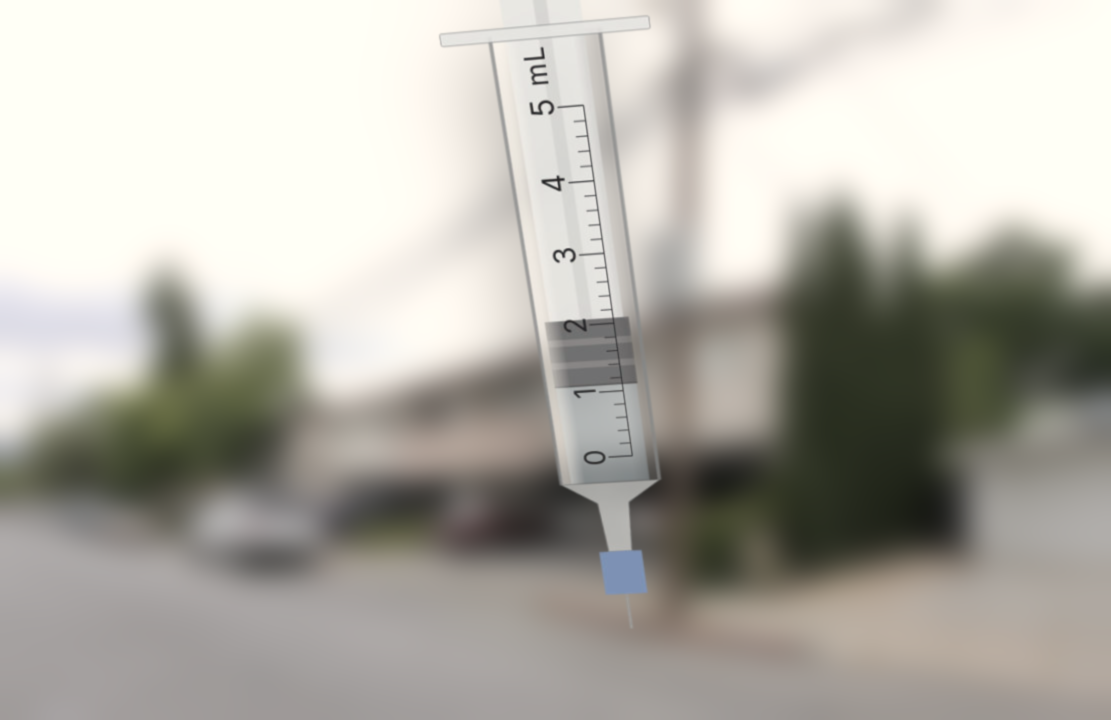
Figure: 1.1
